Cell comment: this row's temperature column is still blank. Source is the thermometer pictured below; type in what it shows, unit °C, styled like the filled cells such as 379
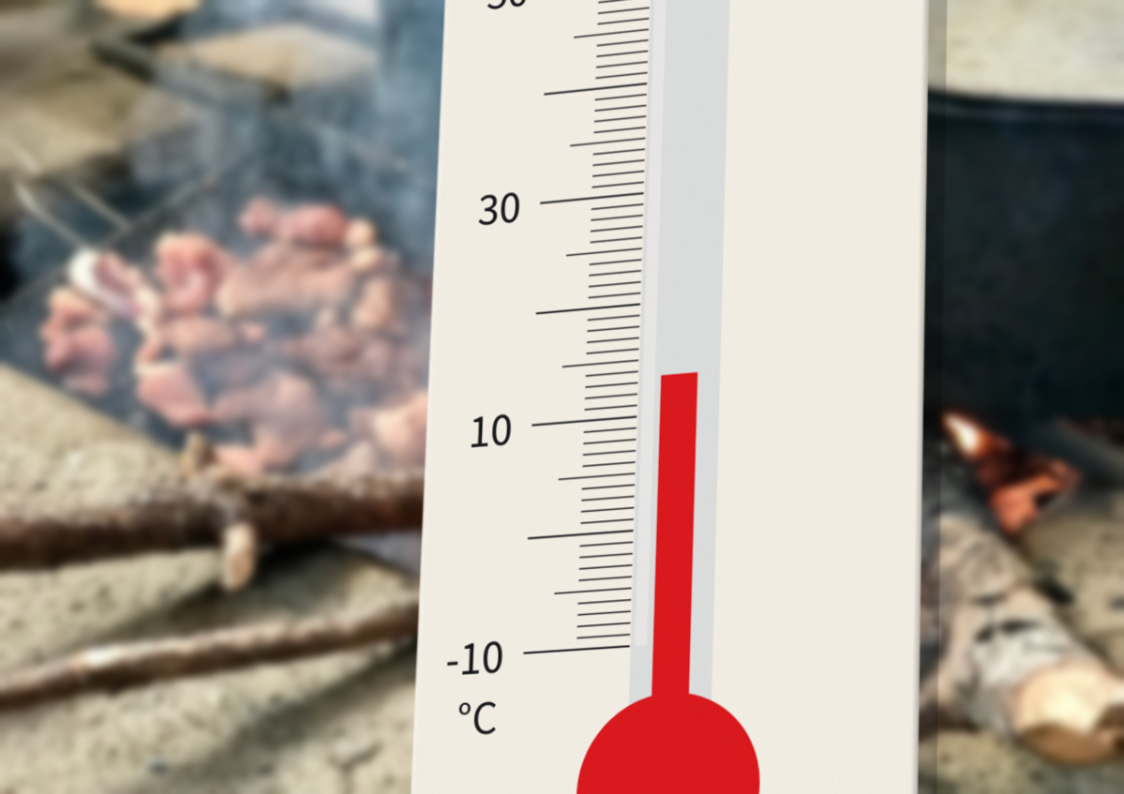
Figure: 13.5
